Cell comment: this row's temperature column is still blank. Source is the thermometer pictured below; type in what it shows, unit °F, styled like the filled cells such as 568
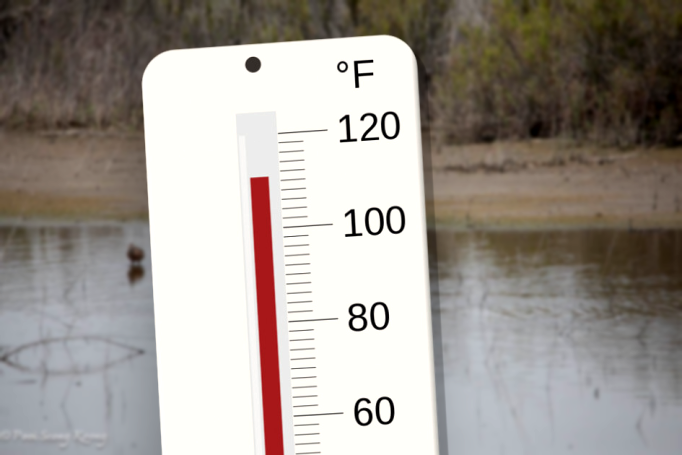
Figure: 111
